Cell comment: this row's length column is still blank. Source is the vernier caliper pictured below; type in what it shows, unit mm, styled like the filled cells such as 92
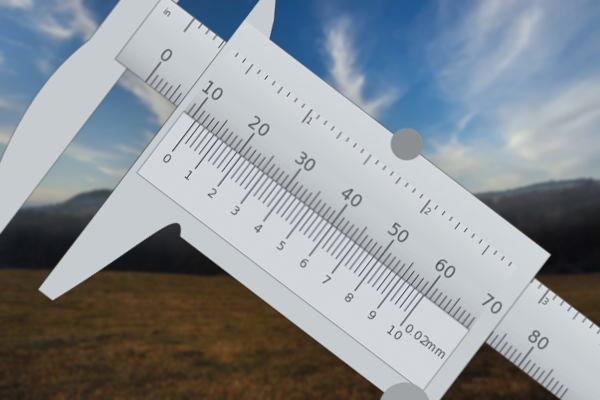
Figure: 10.8
